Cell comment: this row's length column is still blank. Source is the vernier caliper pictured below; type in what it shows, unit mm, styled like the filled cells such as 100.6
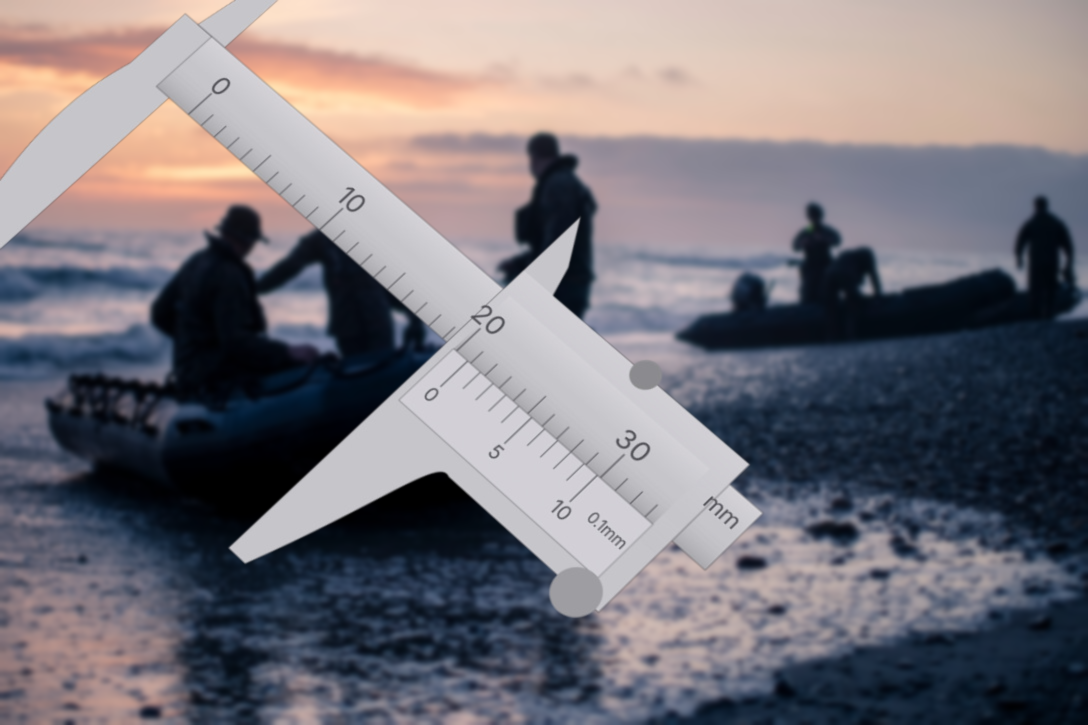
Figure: 20.8
